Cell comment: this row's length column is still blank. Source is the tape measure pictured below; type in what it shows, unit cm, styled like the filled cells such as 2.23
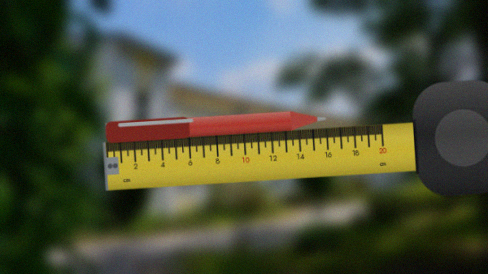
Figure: 16
